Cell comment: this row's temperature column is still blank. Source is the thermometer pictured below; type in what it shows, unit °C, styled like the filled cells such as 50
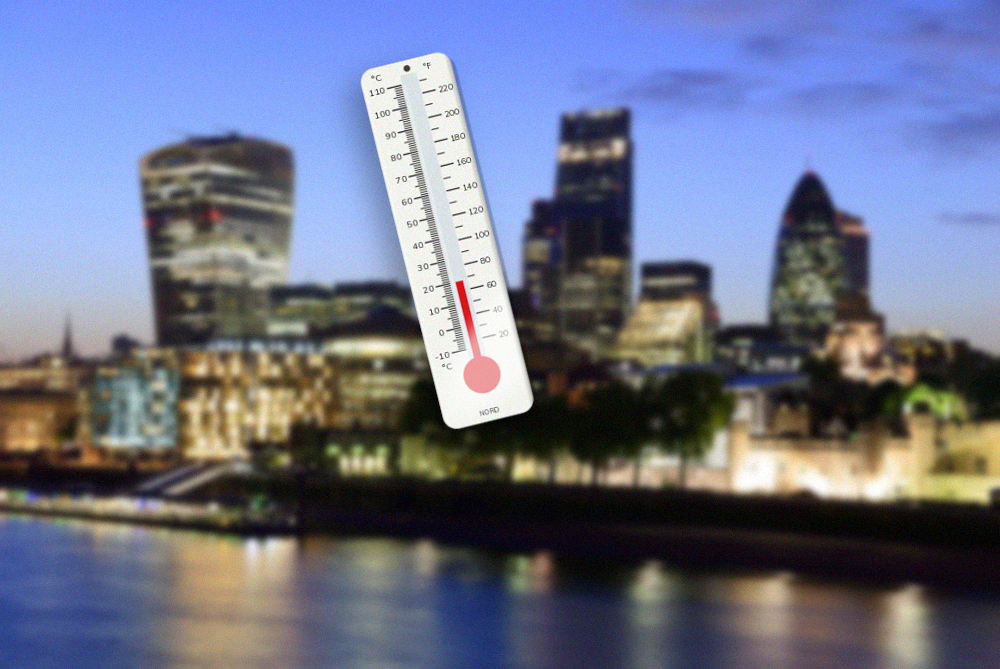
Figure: 20
